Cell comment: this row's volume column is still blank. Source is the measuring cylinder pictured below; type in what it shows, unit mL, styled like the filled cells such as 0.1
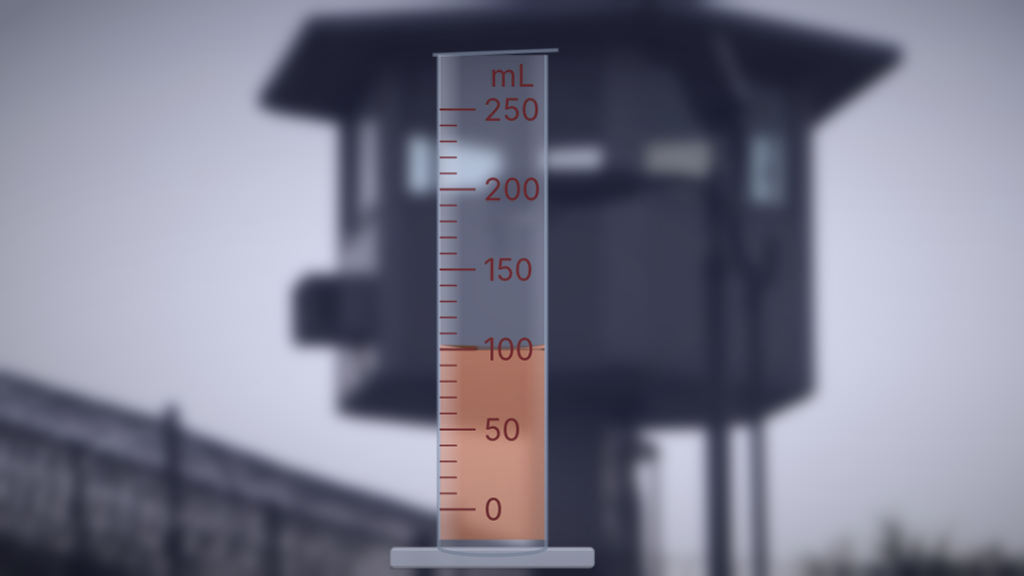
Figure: 100
